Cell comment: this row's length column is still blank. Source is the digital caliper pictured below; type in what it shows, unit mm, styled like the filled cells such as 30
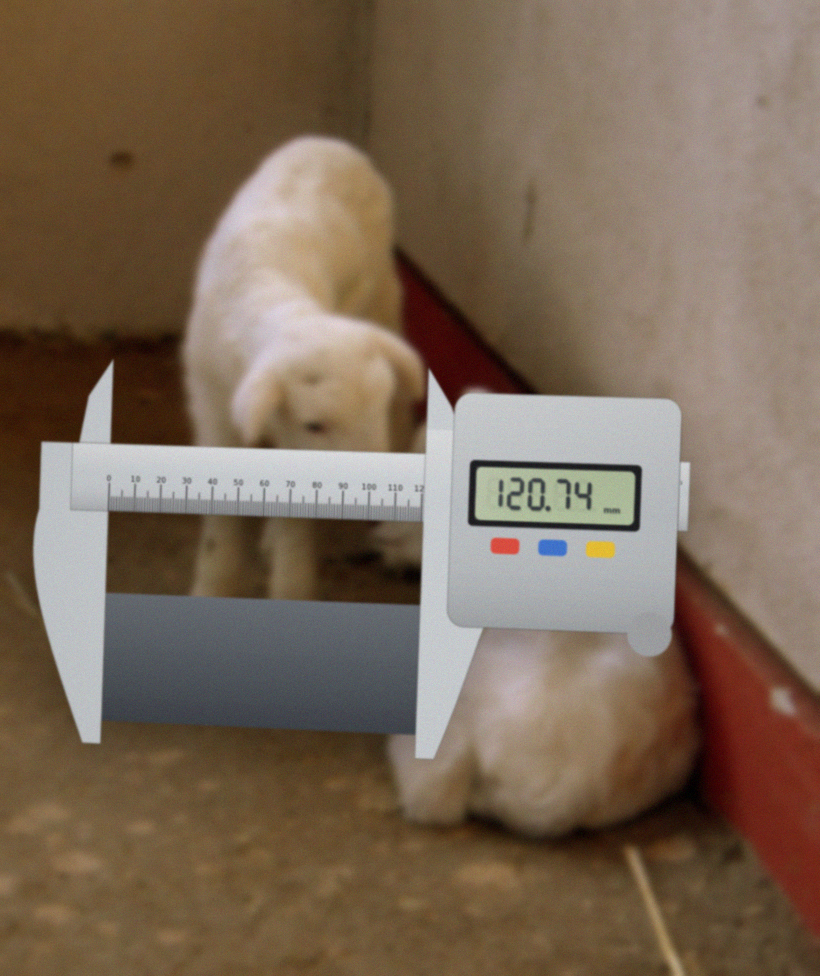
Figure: 120.74
